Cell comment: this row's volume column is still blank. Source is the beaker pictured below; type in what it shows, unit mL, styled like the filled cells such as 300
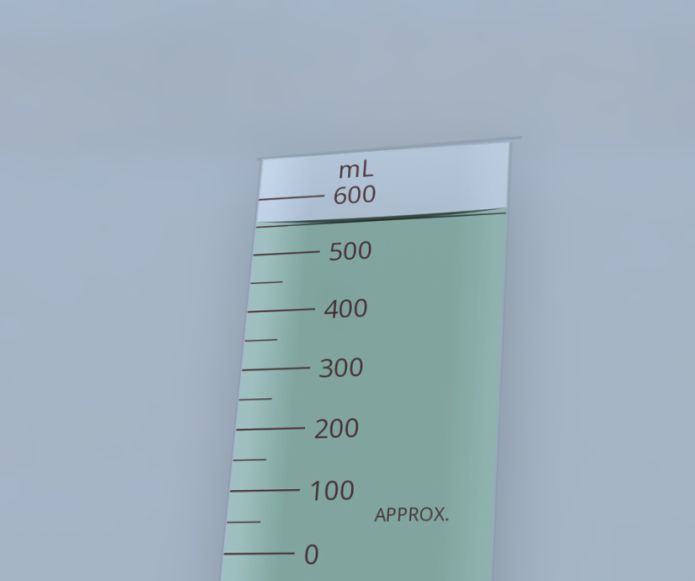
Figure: 550
